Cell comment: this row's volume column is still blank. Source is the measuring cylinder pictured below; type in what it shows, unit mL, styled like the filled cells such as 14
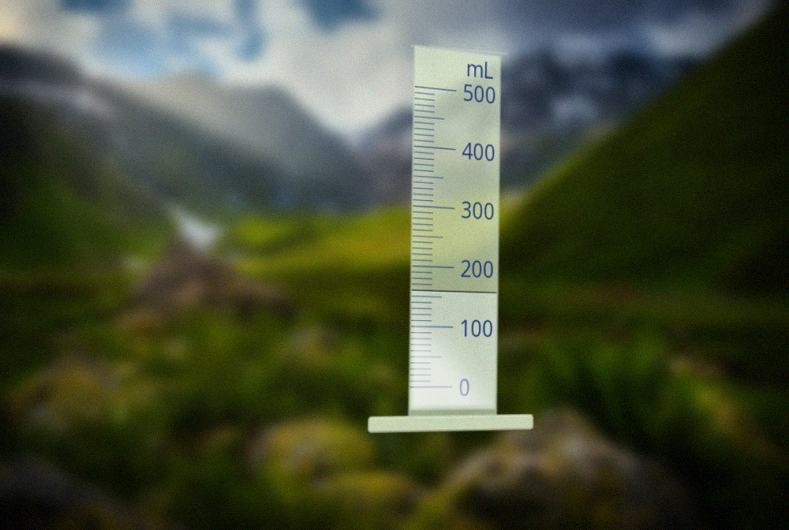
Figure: 160
